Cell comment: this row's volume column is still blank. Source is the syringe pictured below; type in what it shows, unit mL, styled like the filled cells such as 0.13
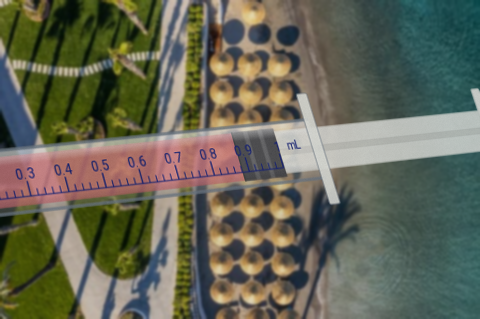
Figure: 0.88
